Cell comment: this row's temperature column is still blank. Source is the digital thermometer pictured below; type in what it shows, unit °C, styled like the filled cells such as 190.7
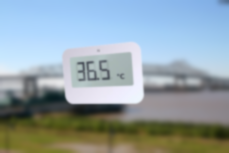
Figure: 36.5
